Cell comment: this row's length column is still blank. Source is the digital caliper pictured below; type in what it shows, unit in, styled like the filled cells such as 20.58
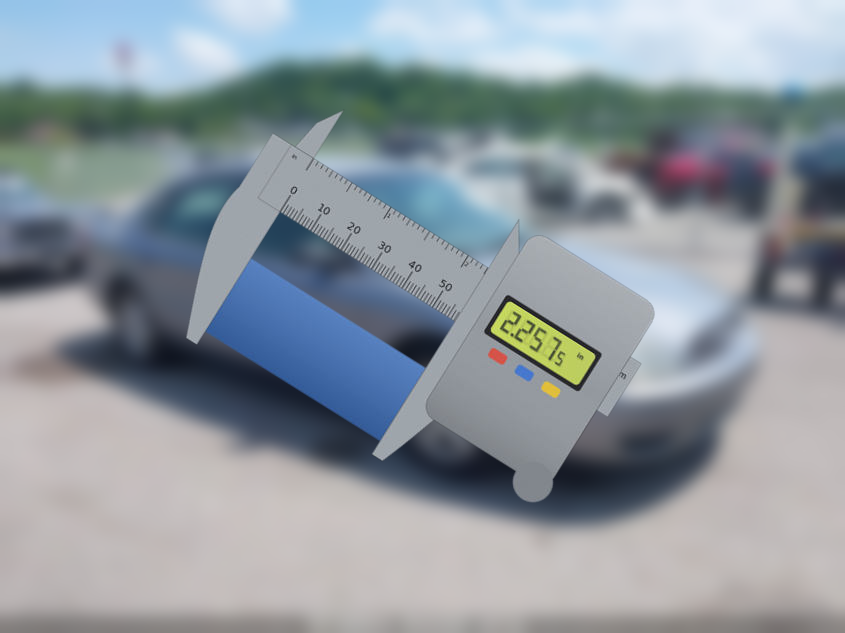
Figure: 2.2575
